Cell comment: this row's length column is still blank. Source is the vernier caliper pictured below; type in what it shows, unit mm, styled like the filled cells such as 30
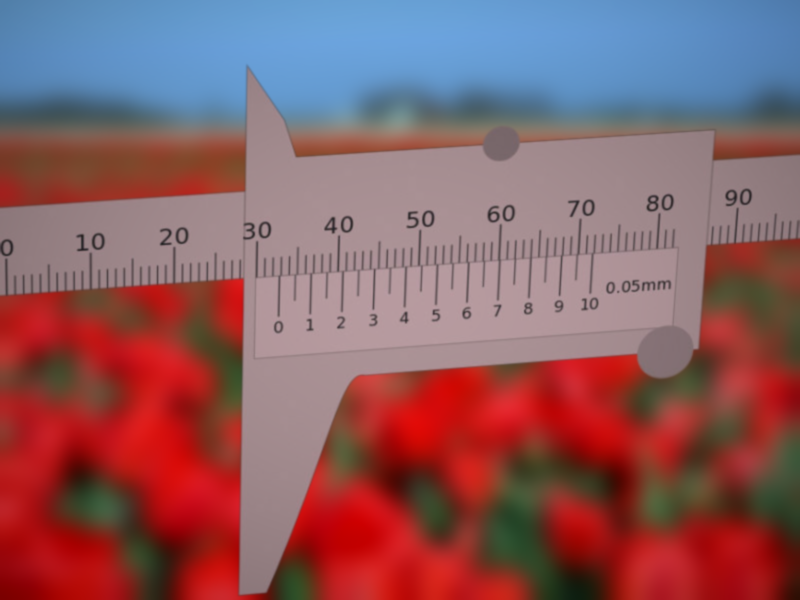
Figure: 32.8
